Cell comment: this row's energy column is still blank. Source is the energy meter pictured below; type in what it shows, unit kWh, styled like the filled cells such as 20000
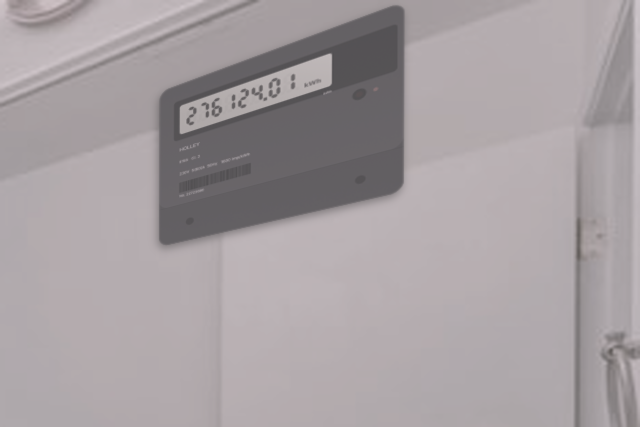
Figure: 276124.01
